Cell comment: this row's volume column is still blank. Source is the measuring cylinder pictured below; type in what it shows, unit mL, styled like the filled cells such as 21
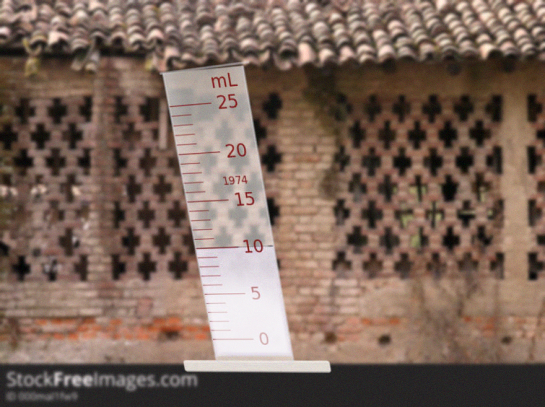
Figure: 10
